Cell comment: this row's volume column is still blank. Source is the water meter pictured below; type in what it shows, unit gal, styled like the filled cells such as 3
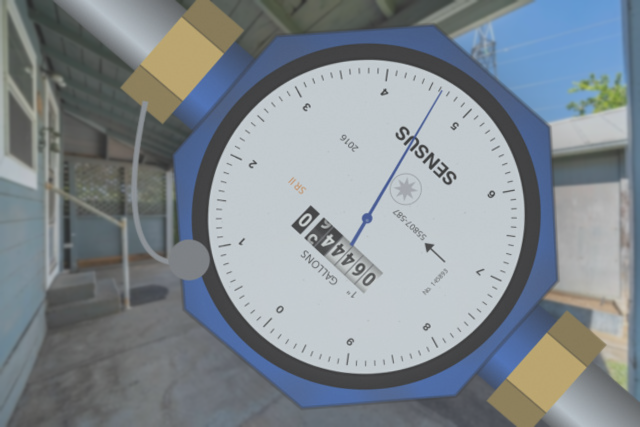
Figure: 644454.6
